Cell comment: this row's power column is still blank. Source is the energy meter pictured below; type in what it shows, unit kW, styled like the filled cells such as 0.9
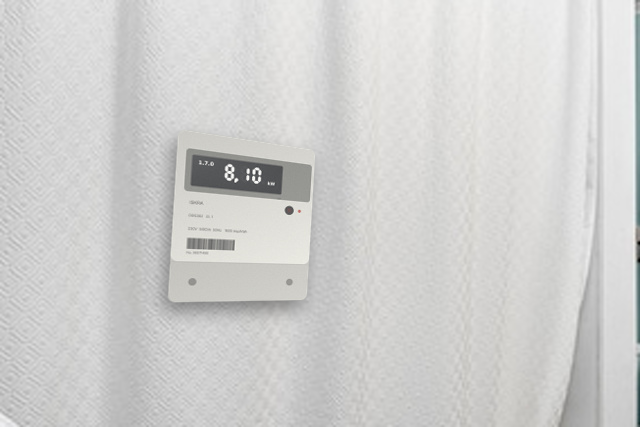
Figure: 8.10
